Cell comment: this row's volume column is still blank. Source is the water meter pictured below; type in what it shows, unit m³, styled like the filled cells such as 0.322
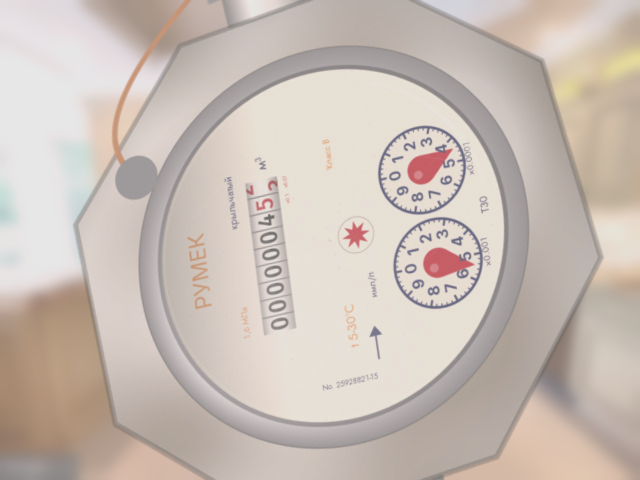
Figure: 4.5254
